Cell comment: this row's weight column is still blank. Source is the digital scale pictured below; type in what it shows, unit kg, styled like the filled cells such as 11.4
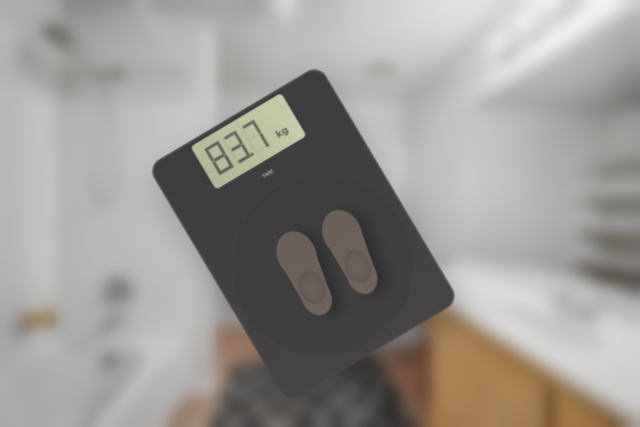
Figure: 83.7
